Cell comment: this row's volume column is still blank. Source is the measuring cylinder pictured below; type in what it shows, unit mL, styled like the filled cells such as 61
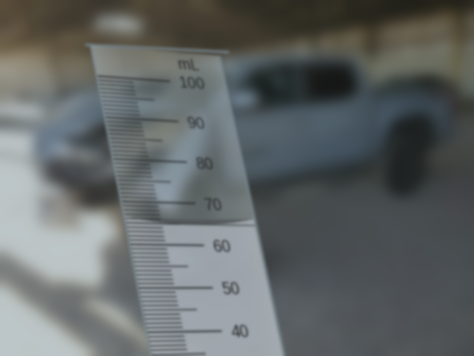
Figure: 65
